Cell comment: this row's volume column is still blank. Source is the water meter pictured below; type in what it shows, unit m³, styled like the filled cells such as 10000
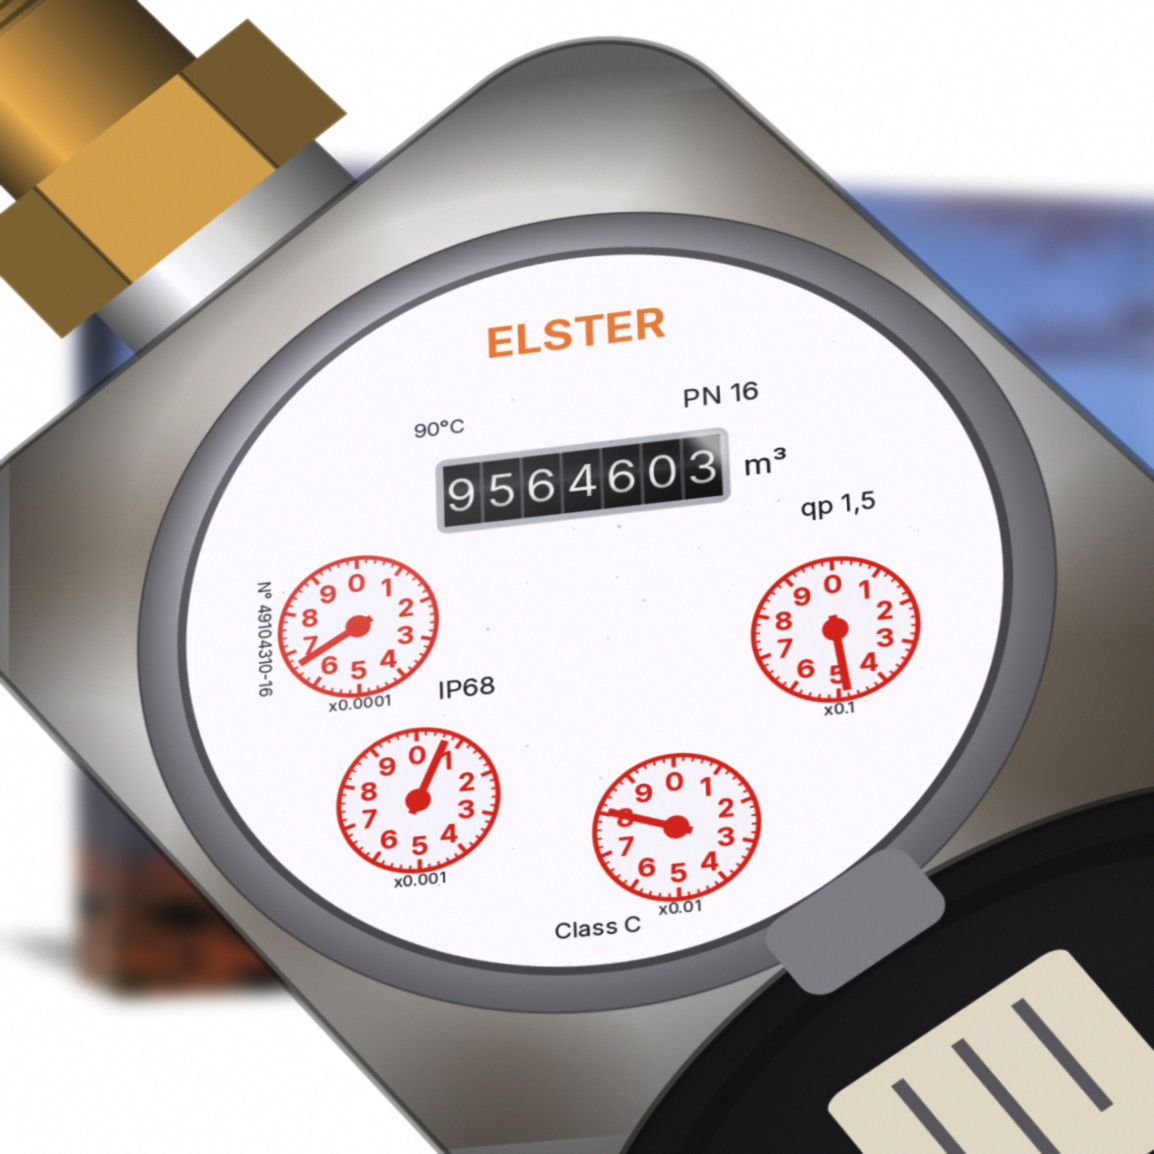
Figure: 9564603.4806
